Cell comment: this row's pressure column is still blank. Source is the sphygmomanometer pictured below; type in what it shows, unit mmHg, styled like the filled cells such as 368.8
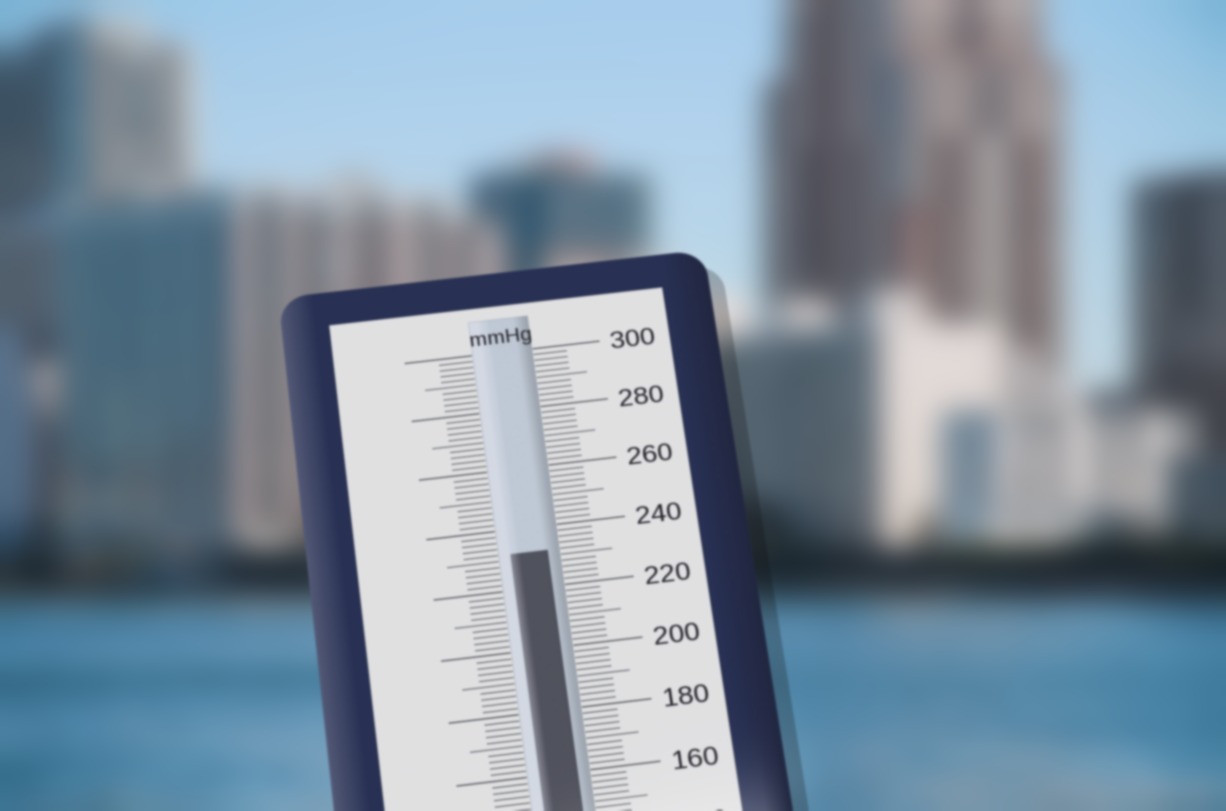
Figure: 232
